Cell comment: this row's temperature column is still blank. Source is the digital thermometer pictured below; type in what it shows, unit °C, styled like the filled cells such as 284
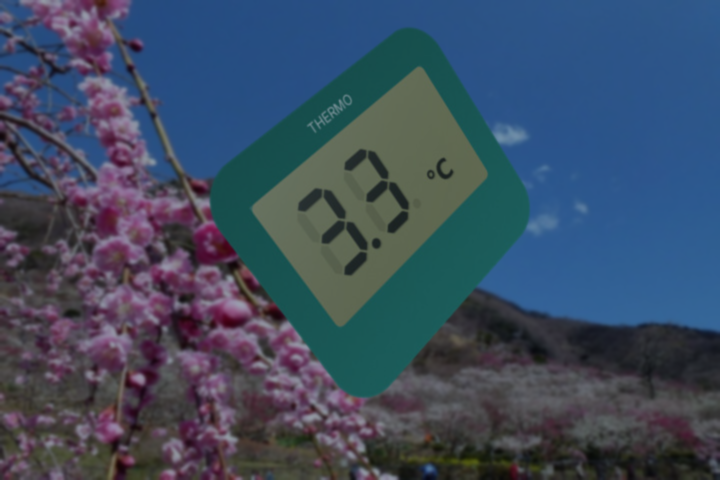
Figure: 3.3
